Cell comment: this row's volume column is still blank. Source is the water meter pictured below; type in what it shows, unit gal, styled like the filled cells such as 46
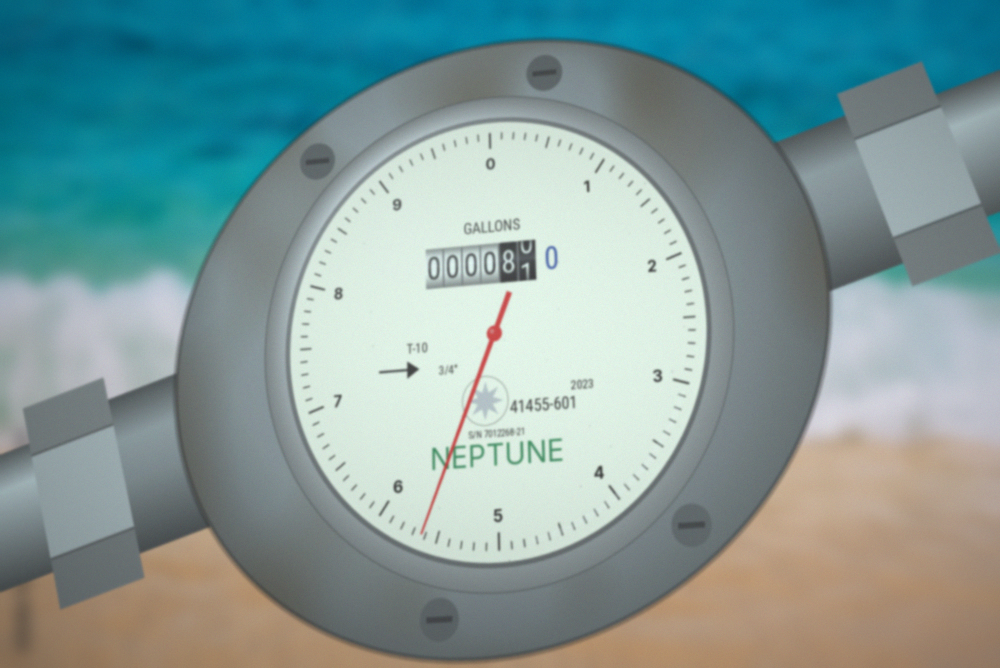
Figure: 805.6
